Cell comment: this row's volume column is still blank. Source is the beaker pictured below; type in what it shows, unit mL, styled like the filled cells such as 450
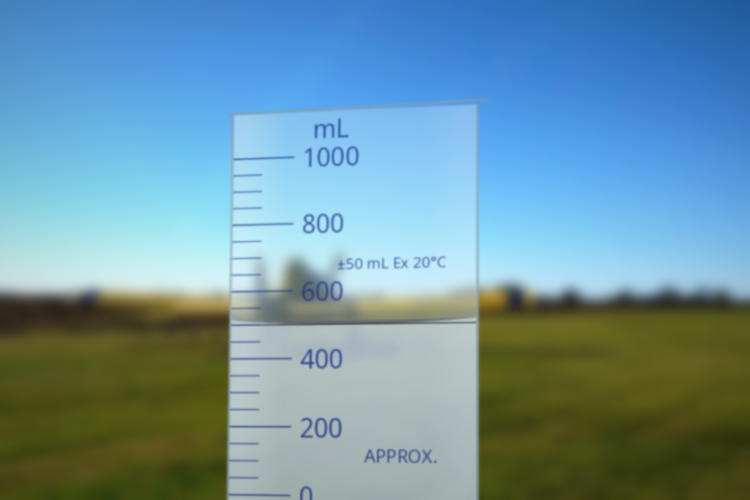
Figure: 500
